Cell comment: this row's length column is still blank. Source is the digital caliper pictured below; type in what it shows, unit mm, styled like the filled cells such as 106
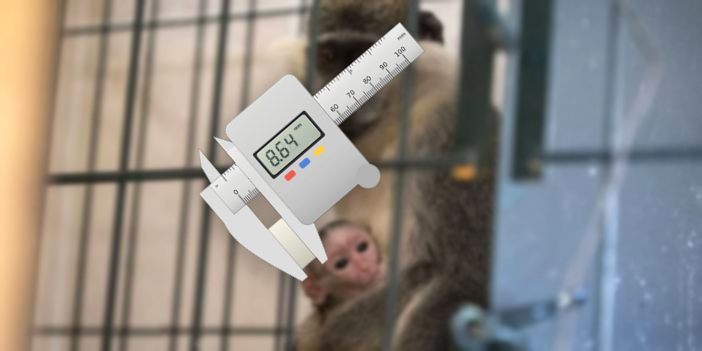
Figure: 8.64
